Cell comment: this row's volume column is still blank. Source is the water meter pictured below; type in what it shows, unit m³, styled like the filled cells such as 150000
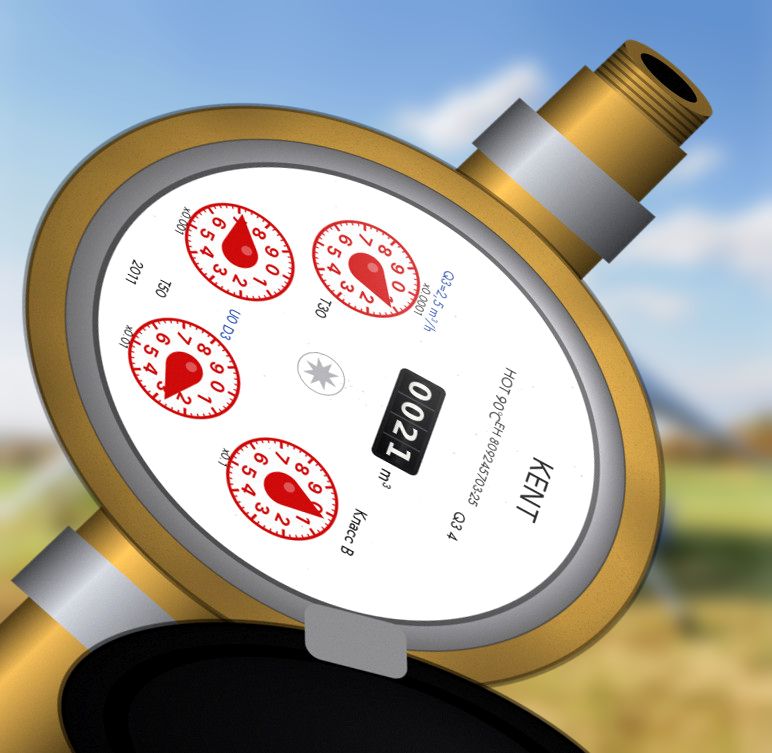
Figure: 21.0271
